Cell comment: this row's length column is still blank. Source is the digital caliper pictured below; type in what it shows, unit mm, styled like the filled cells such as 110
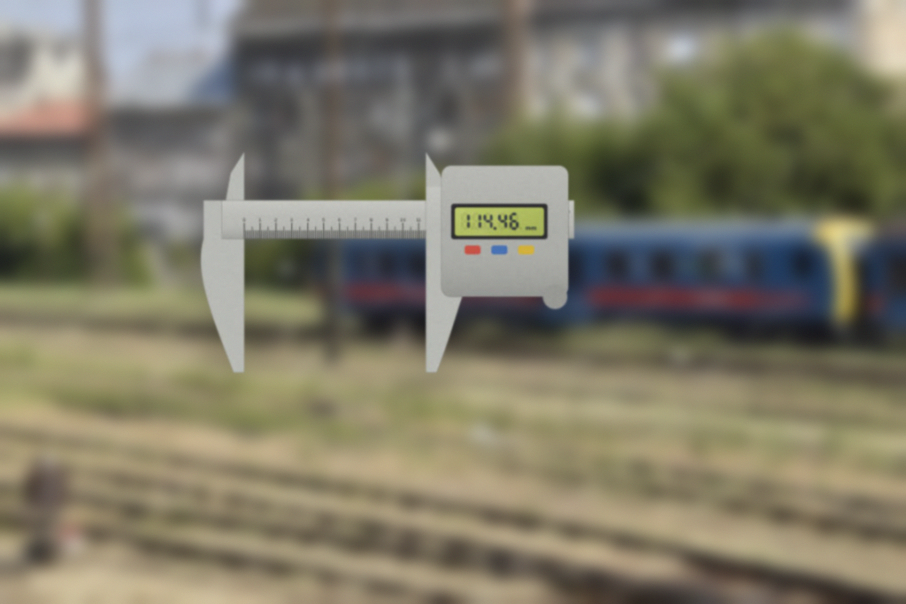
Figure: 114.46
